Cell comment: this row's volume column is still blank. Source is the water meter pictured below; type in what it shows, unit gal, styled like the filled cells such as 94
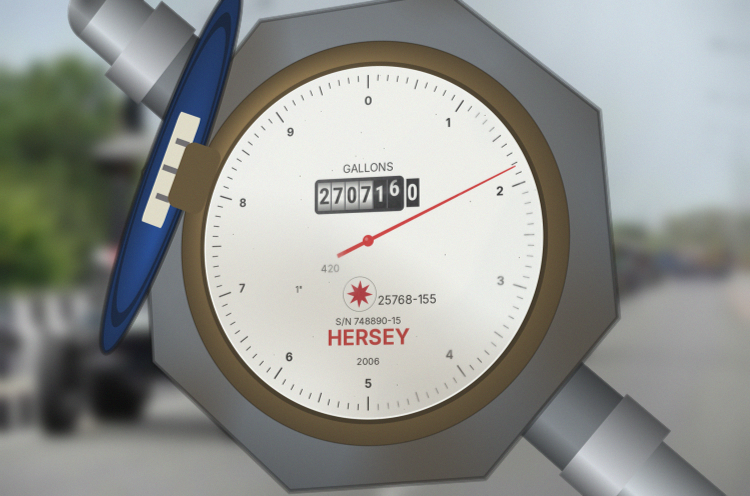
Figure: 2707161.8
